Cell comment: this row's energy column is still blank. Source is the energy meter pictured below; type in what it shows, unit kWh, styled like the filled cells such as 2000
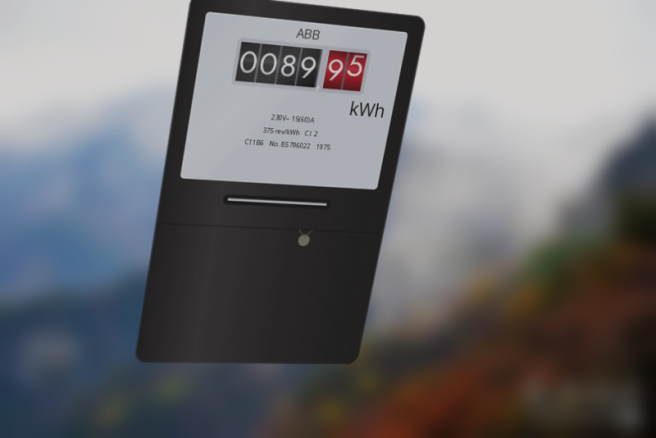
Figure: 89.95
